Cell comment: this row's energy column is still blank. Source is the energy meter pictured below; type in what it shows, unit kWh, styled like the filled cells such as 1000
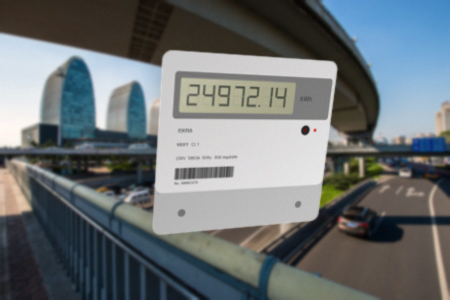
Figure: 24972.14
